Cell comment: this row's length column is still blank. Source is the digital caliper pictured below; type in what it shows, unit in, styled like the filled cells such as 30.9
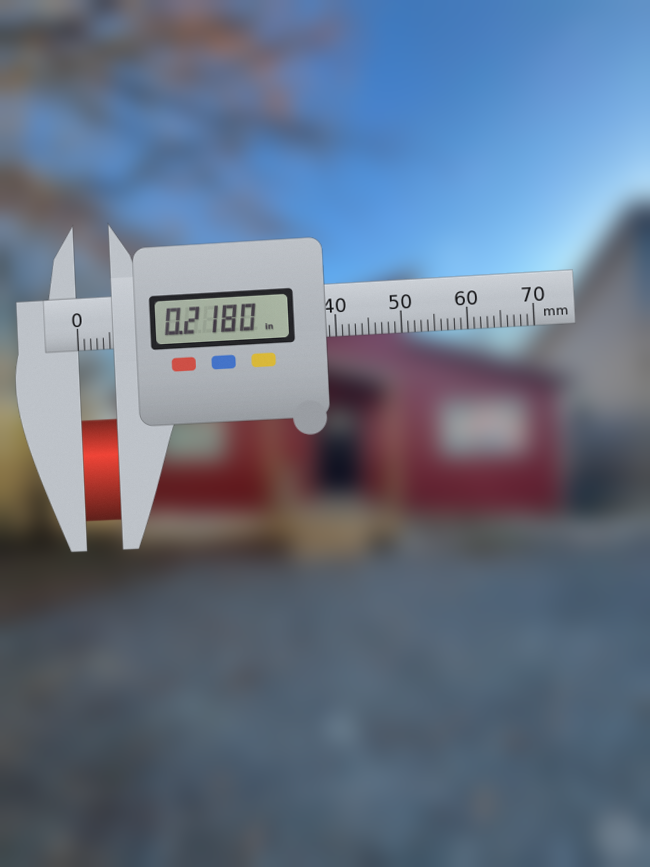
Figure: 0.2180
